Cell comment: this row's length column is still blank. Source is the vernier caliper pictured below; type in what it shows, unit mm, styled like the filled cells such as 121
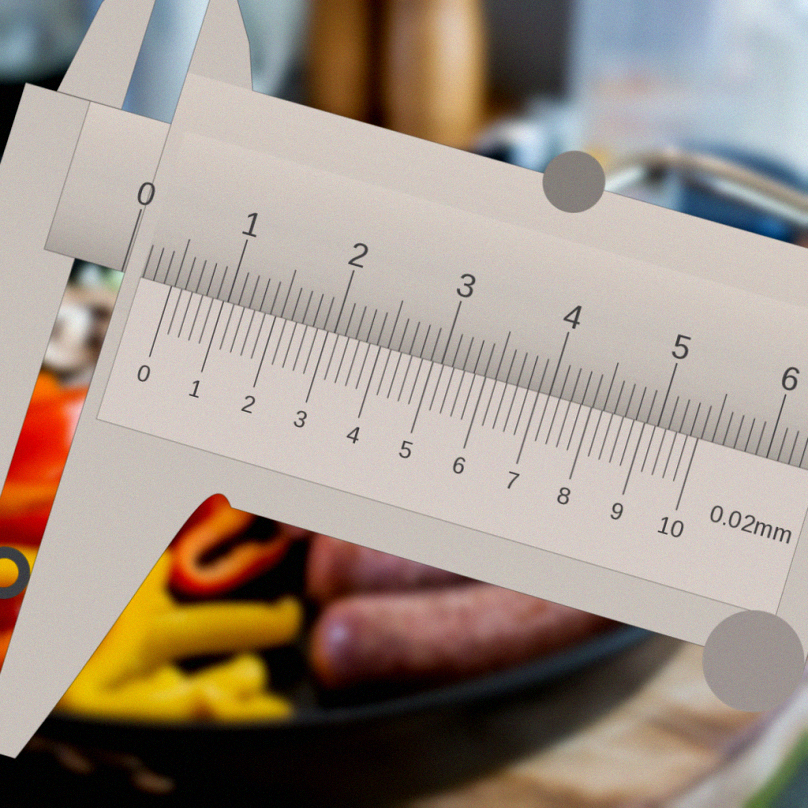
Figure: 4.7
